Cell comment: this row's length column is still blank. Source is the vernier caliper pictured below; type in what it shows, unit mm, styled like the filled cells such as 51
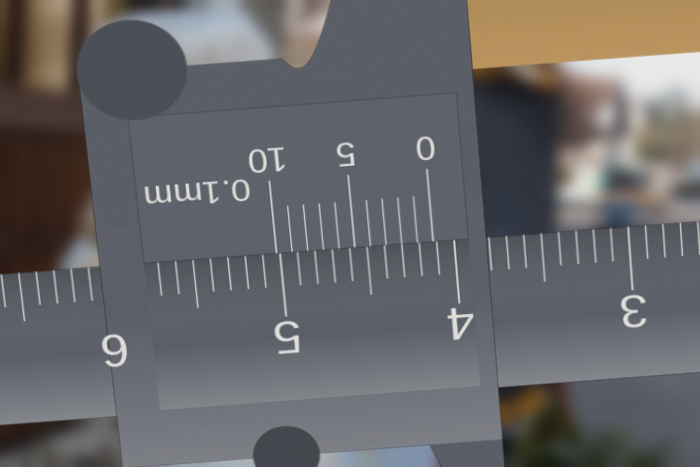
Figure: 41.2
